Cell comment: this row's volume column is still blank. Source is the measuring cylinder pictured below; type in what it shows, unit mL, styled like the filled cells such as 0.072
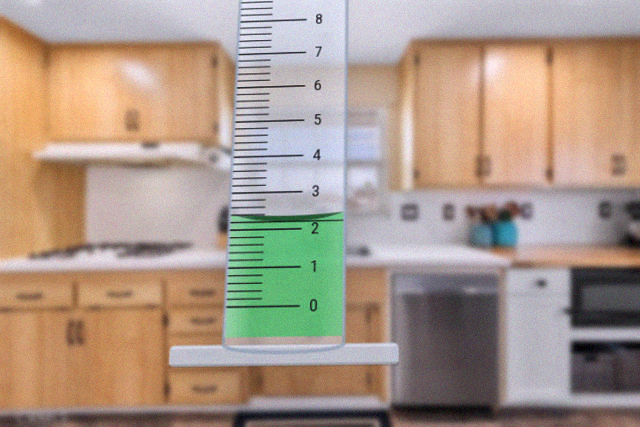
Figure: 2.2
